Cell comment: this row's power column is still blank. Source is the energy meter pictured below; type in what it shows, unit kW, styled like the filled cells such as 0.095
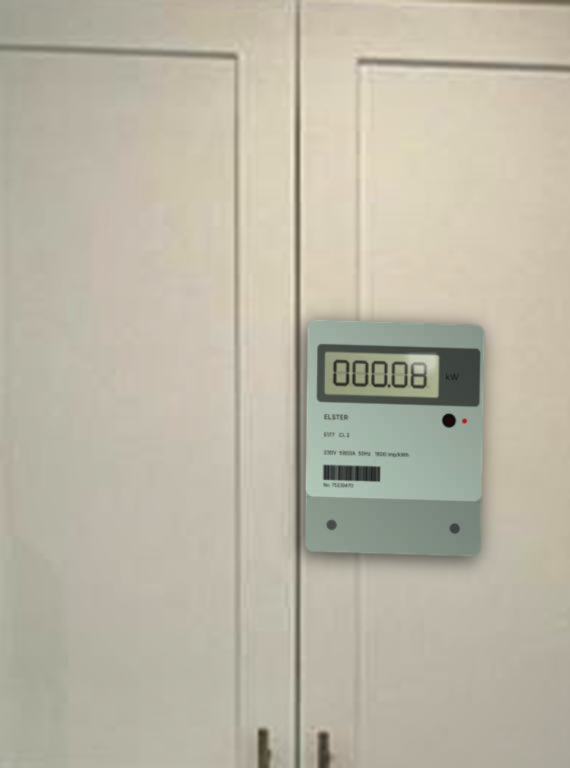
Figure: 0.08
